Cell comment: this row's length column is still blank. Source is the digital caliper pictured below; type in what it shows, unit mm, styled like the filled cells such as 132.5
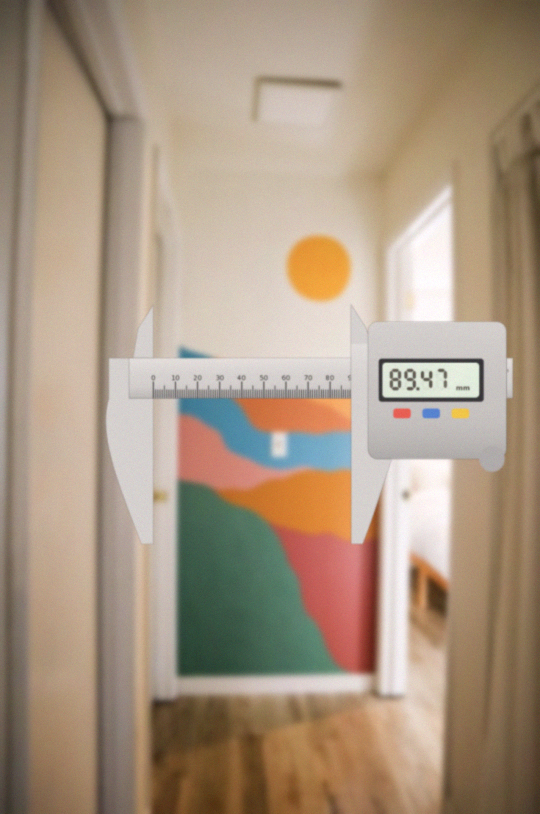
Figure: 89.47
